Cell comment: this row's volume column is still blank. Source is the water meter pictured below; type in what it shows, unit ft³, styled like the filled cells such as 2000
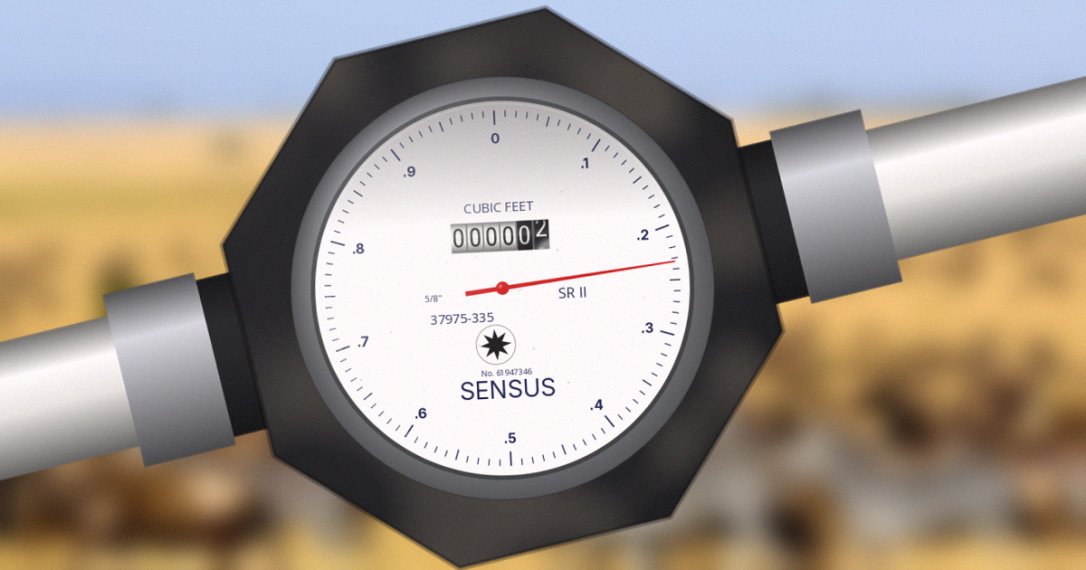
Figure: 2.23
